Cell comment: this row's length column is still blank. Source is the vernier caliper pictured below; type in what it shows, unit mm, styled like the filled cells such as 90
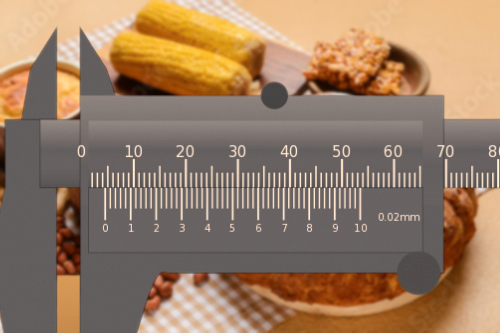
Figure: 4.5
